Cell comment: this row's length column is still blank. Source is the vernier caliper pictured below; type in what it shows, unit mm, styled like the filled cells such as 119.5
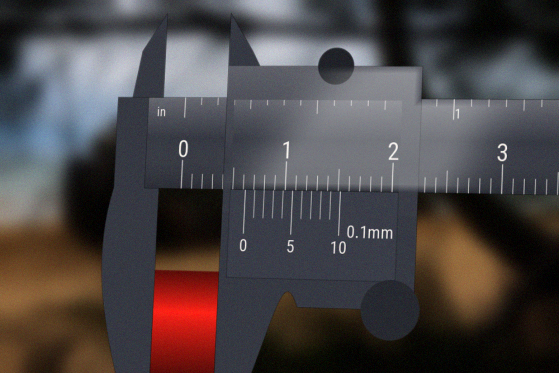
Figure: 6.2
